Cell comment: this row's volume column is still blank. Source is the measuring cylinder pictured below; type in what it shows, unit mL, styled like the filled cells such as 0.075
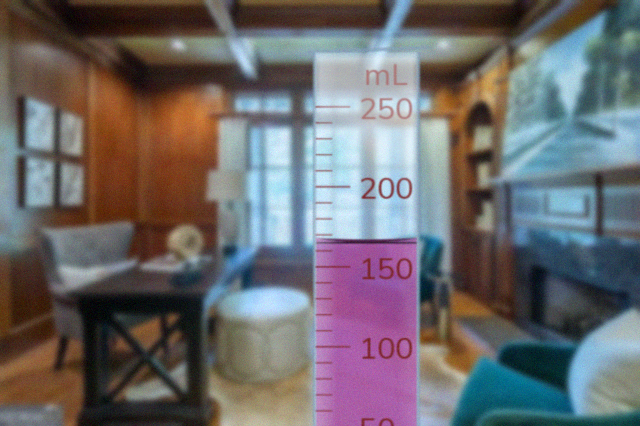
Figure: 165
